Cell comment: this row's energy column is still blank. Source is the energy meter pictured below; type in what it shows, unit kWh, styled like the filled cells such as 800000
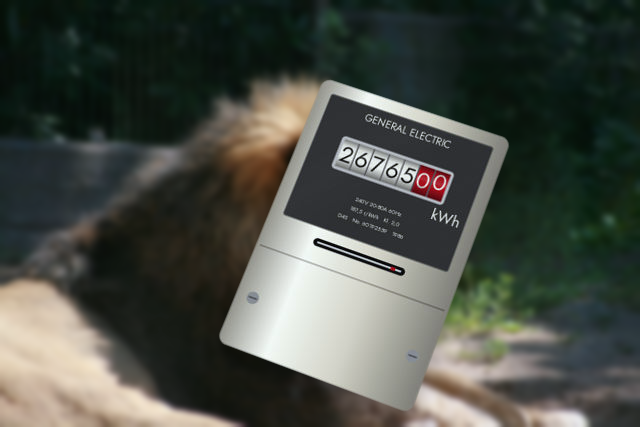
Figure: 26765.00
